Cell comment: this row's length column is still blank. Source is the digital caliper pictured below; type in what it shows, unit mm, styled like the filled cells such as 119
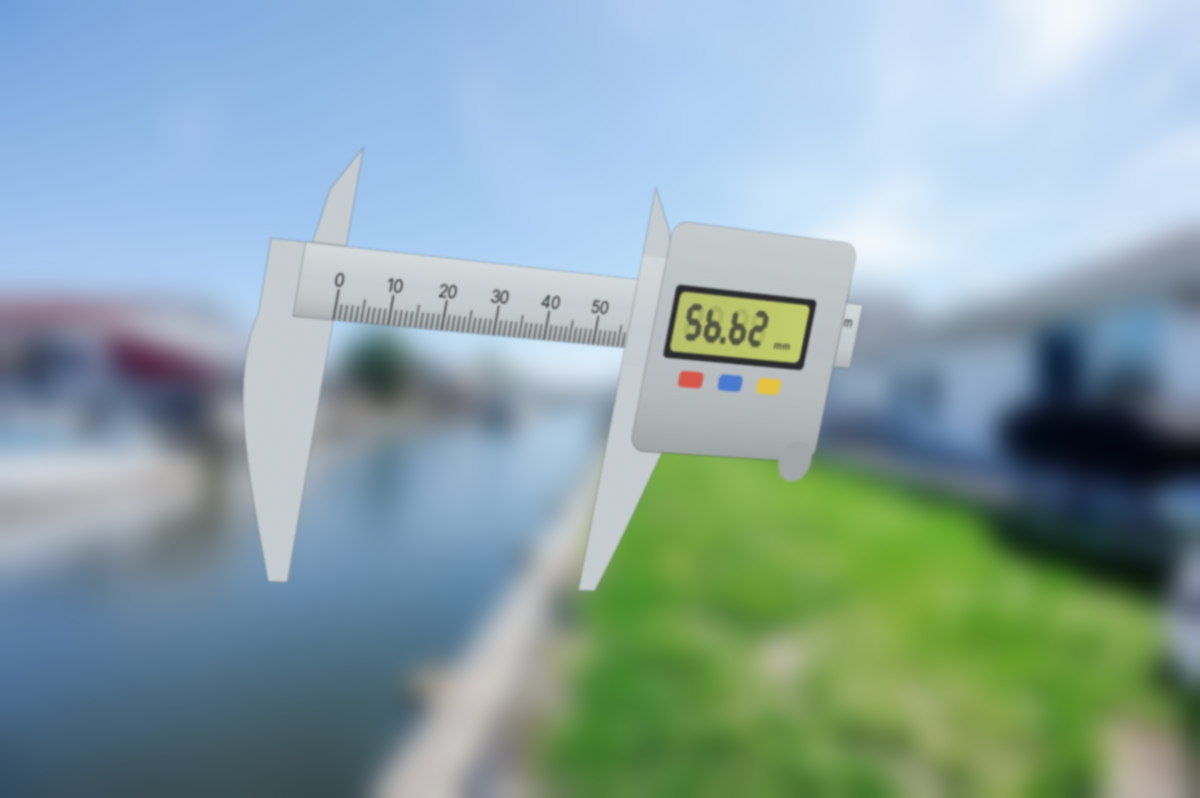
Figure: 56.62
